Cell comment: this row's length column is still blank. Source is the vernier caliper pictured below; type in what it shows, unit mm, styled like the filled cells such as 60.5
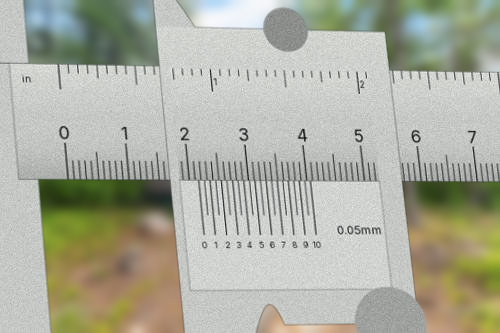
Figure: 21.6
